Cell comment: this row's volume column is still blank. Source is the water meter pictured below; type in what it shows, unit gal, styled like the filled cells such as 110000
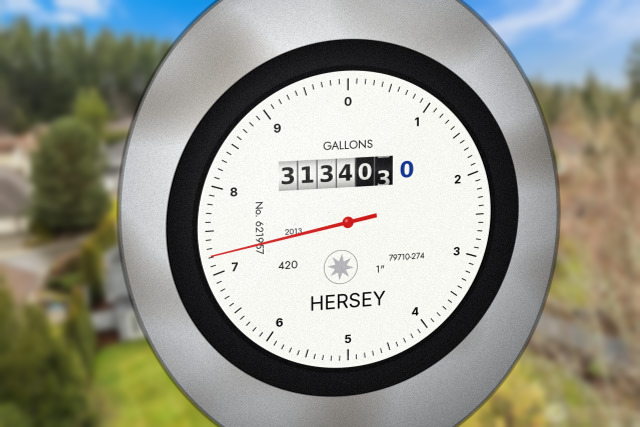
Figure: 3134027.2
